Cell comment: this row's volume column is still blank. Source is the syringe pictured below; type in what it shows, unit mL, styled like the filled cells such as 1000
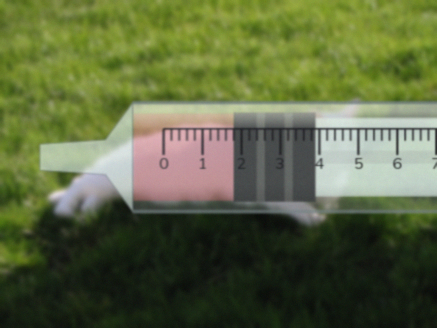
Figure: 1.8
